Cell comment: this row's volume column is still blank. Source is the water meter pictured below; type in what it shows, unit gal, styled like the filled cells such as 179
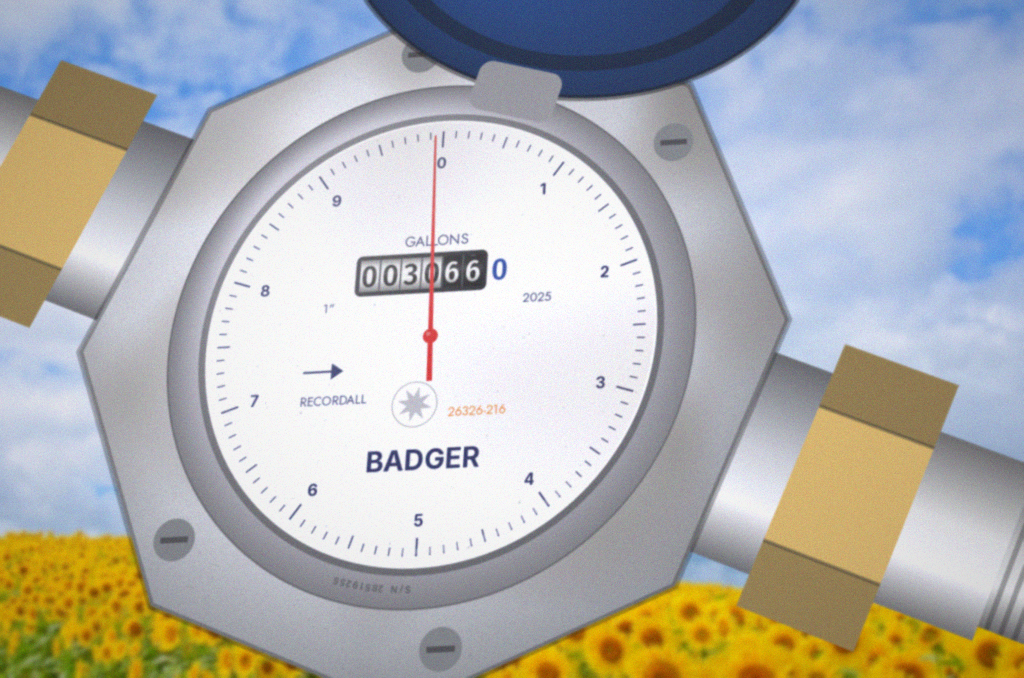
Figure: 30659.9
